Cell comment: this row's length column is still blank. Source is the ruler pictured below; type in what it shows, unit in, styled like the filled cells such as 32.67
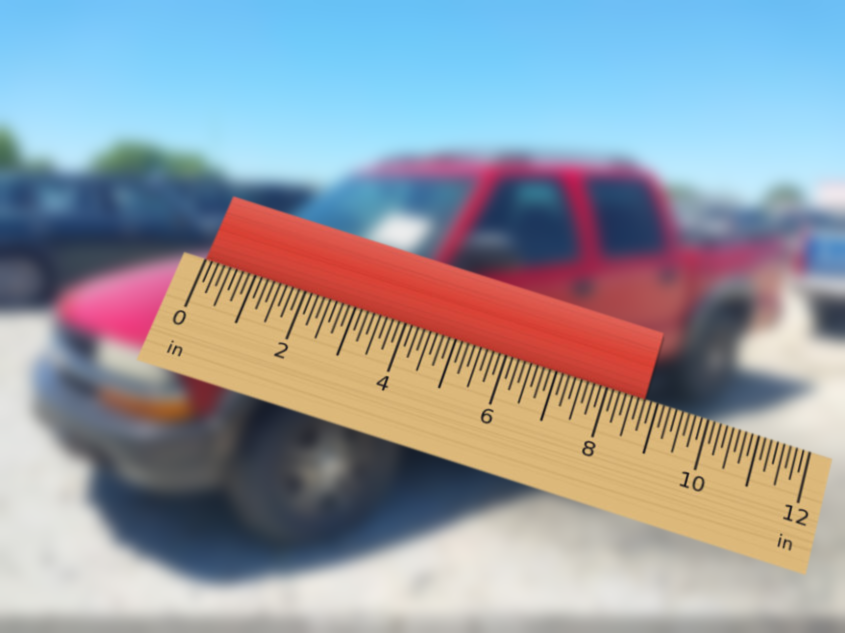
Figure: 8.75
